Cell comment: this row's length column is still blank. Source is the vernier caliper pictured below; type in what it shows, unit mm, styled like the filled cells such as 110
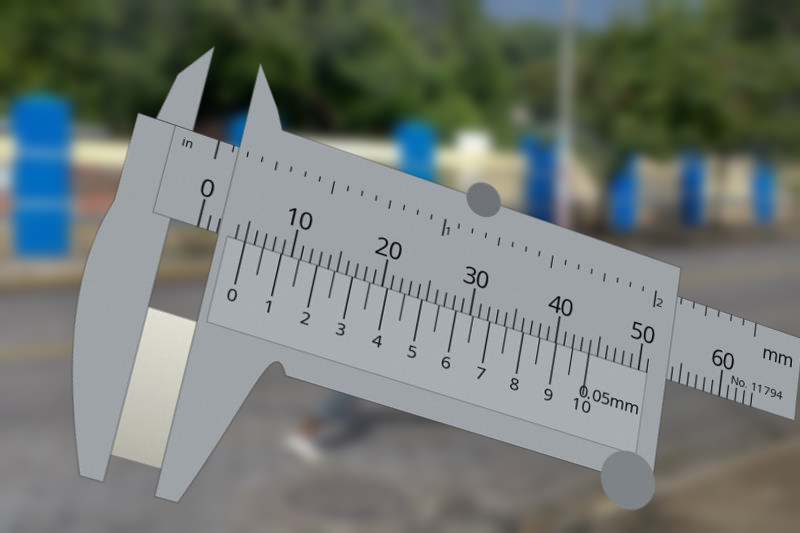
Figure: 5.0
